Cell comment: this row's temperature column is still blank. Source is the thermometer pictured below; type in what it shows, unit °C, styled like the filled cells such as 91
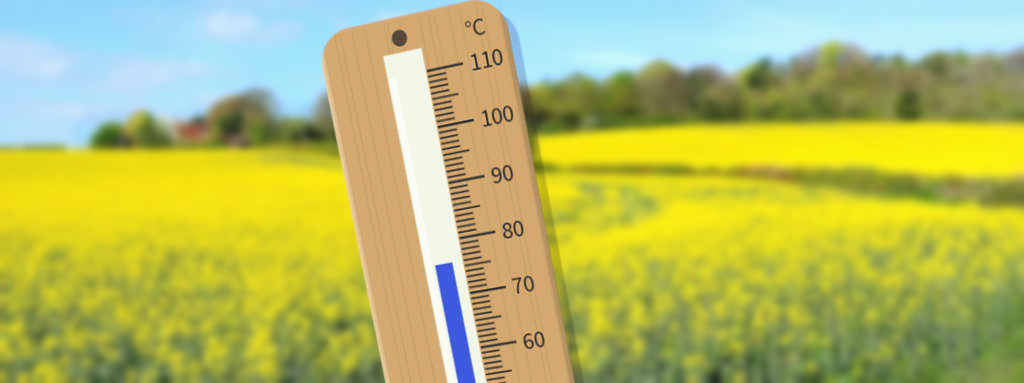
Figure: 76
